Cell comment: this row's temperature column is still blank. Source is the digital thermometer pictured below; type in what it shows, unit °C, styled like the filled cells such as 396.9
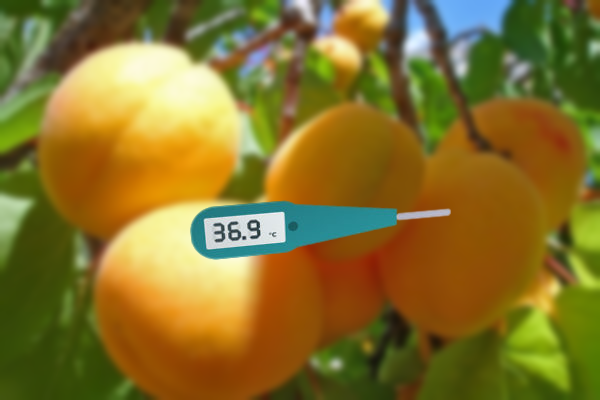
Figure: 36.9
